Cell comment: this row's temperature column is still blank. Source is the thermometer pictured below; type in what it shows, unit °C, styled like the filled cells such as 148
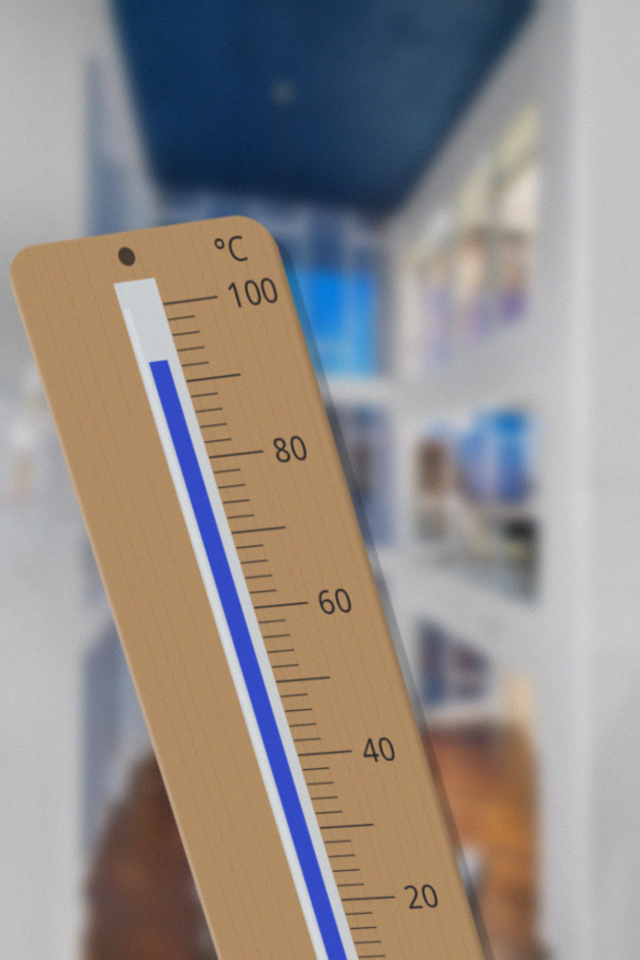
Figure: 93
